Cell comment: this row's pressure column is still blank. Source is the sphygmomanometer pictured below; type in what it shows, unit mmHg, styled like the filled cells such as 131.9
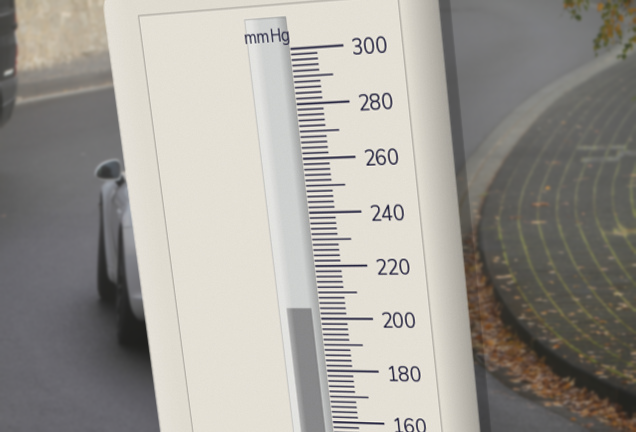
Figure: 204
